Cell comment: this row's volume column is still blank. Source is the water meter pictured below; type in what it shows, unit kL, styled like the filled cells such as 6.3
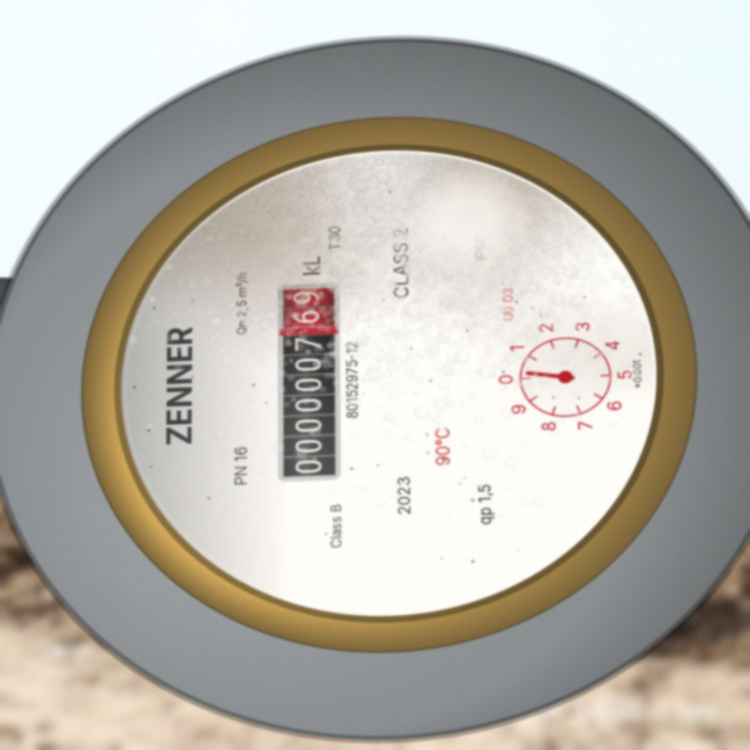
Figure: 7.690
